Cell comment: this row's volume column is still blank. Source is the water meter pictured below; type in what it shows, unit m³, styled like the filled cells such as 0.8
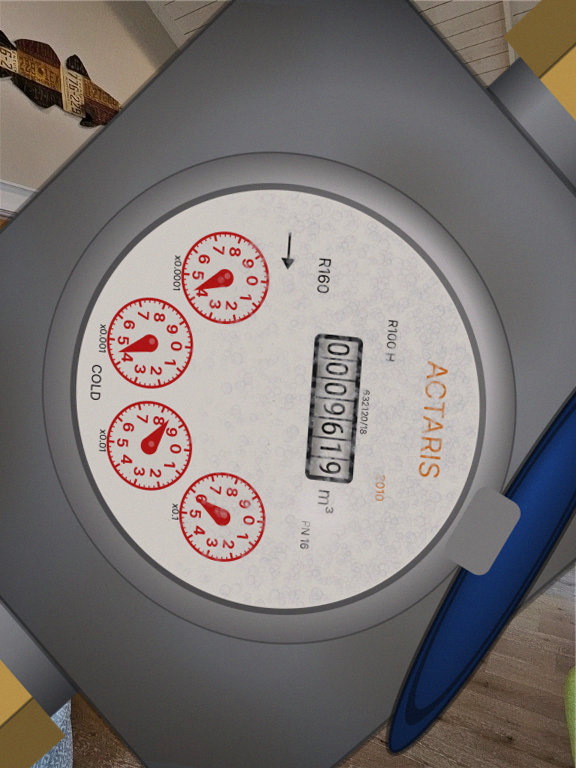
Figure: 9619.5844
